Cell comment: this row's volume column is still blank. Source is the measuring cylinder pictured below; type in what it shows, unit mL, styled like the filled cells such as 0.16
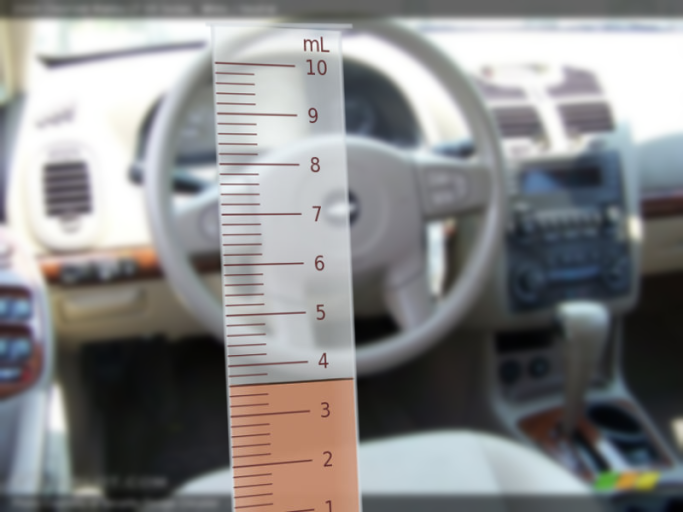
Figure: 3.6
